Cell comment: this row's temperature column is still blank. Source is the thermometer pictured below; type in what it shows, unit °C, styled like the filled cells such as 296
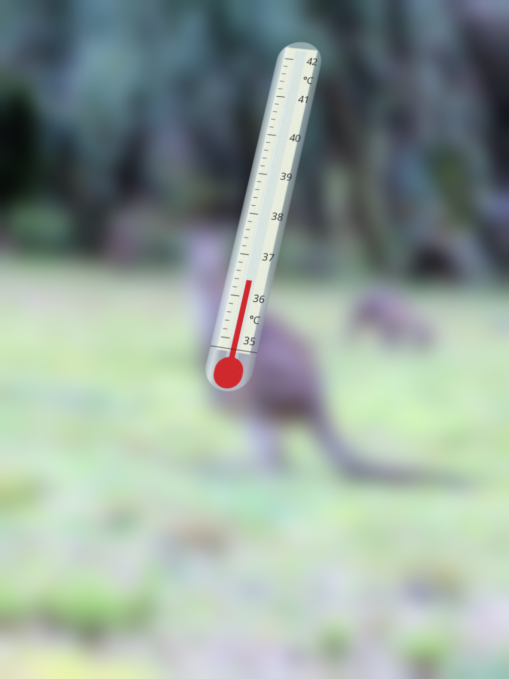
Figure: 36.4
